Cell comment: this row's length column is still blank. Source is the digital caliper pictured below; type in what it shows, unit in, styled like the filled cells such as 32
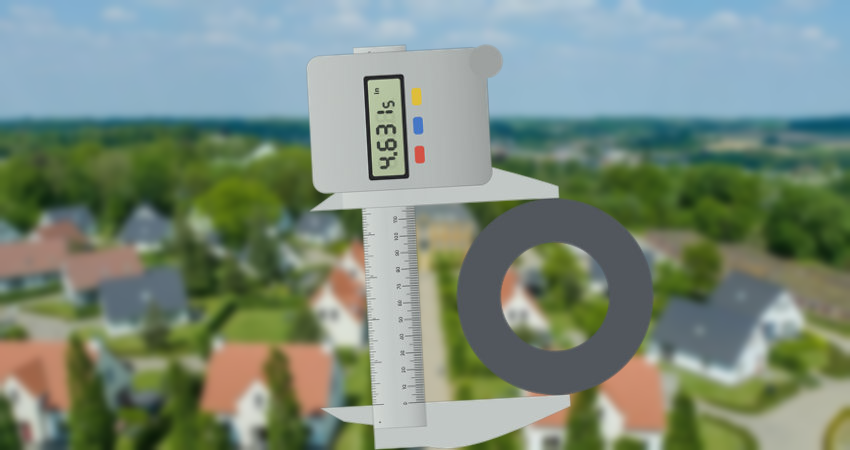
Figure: 4.6315
